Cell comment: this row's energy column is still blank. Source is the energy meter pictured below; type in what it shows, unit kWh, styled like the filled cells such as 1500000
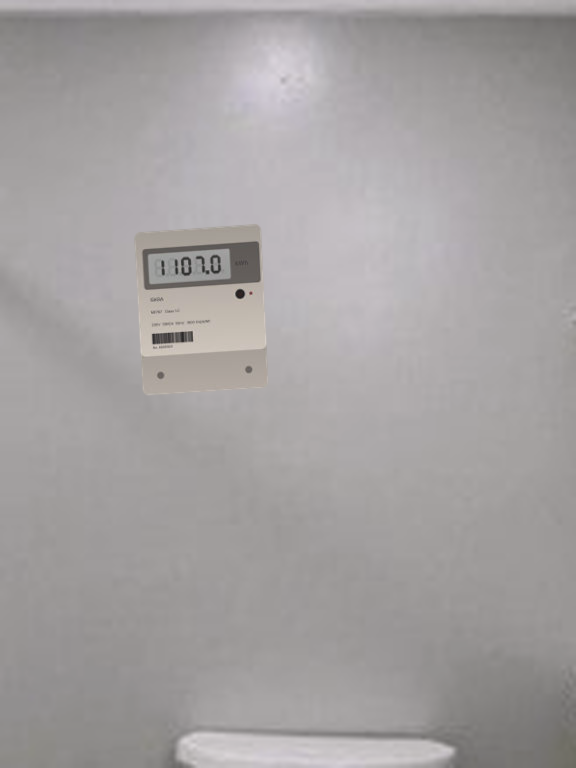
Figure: 1107.0
